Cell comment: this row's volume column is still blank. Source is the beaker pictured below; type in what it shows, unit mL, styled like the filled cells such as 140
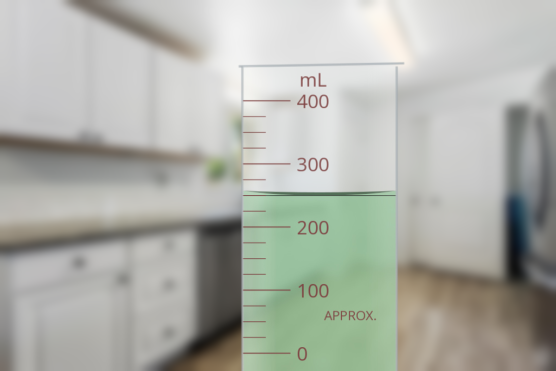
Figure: 250
